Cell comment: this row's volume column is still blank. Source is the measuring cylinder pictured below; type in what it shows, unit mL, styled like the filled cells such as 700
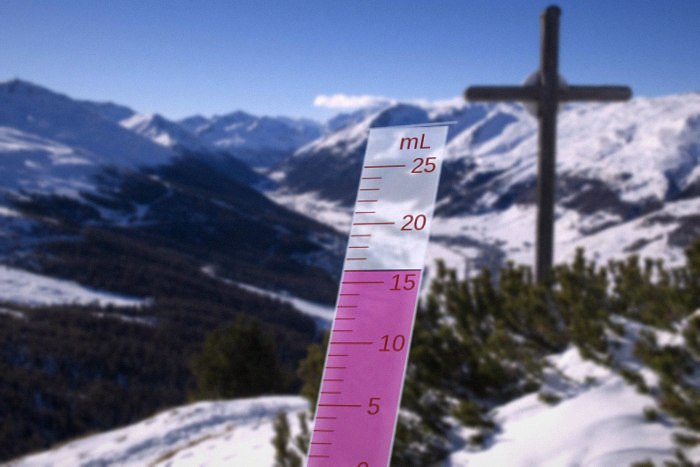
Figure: 16
